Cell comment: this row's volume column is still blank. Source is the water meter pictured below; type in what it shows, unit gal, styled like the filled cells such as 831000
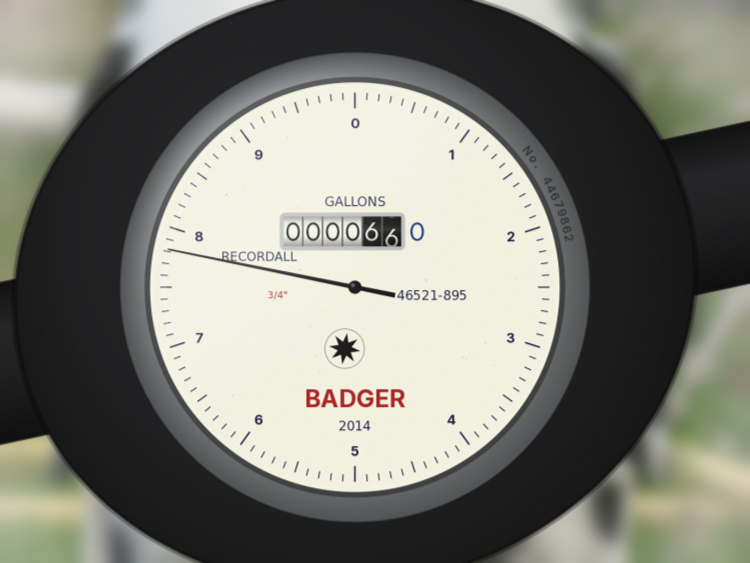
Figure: 657.8
